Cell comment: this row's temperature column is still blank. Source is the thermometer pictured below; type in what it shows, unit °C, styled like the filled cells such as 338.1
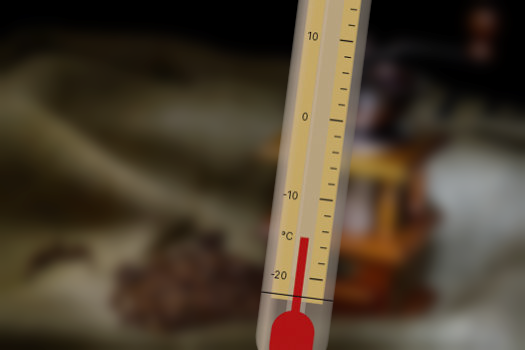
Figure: -15
